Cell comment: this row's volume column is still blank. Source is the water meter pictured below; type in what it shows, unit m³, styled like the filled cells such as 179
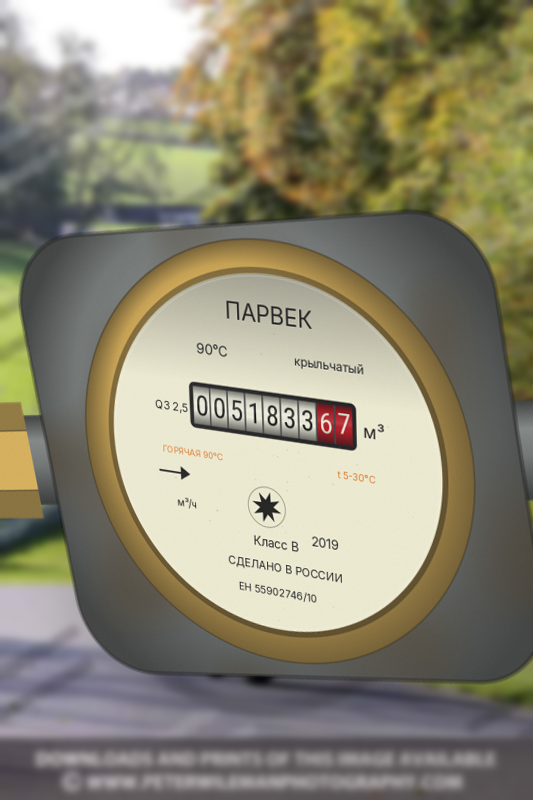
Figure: 51833.67
